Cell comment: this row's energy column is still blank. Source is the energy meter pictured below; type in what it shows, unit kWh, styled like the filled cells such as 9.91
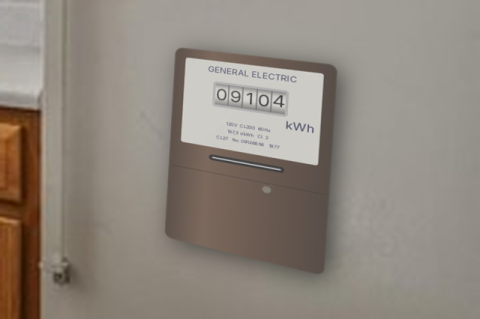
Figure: 9104
